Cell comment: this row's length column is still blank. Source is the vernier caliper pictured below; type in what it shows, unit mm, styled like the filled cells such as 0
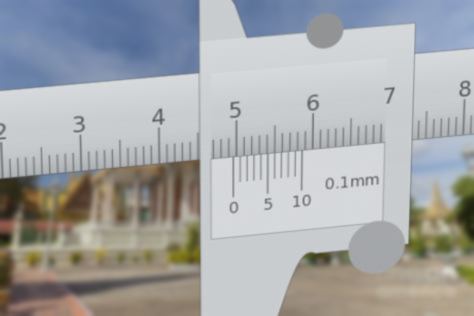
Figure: 49.6
